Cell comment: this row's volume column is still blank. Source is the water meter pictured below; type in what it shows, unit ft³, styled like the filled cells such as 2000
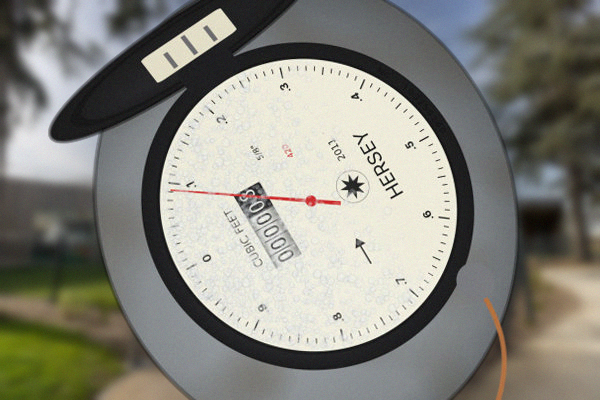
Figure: 8.09
